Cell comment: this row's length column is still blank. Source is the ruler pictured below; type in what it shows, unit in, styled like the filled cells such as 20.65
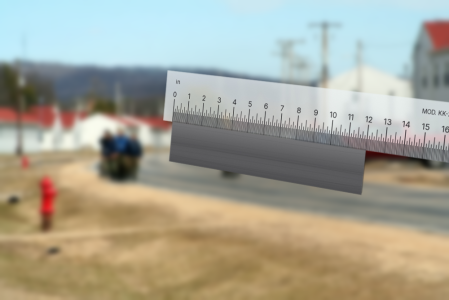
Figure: 12
